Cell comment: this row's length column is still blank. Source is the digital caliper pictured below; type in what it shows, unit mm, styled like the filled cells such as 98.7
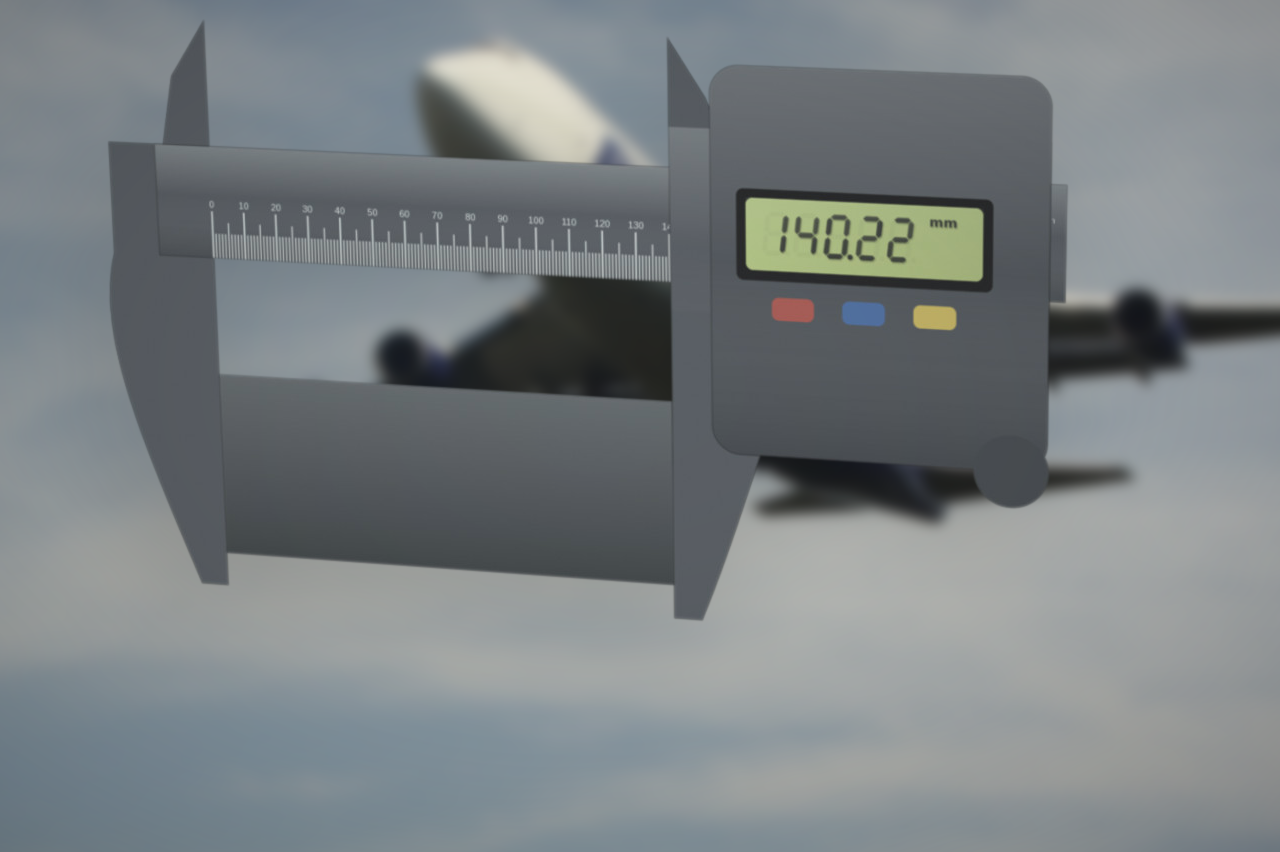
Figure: 140.22
